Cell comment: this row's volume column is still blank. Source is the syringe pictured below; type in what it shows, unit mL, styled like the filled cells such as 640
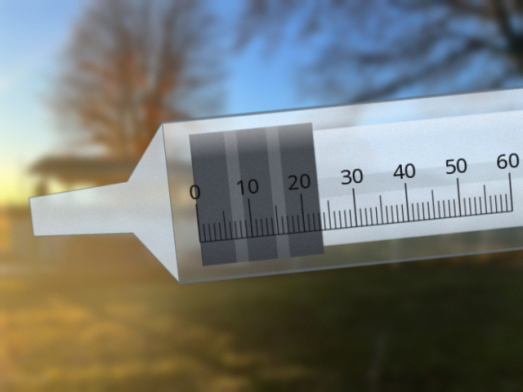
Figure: 0
